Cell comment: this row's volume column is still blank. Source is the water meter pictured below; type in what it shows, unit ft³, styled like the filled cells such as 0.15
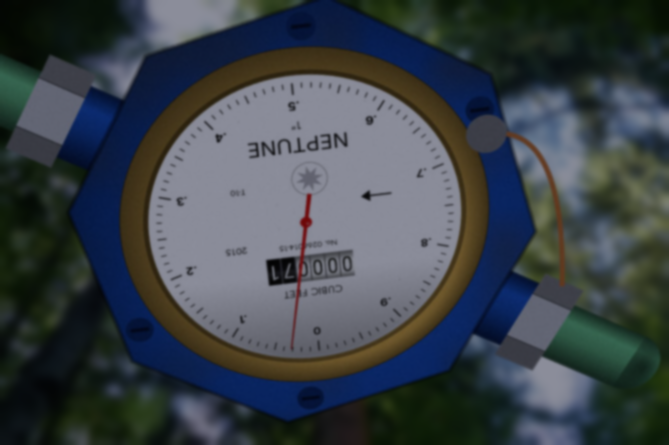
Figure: 71.03
